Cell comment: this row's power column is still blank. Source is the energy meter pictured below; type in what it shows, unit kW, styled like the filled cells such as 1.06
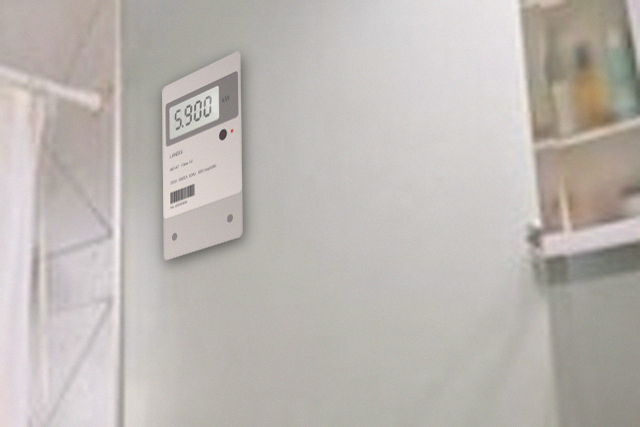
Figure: 5.900
